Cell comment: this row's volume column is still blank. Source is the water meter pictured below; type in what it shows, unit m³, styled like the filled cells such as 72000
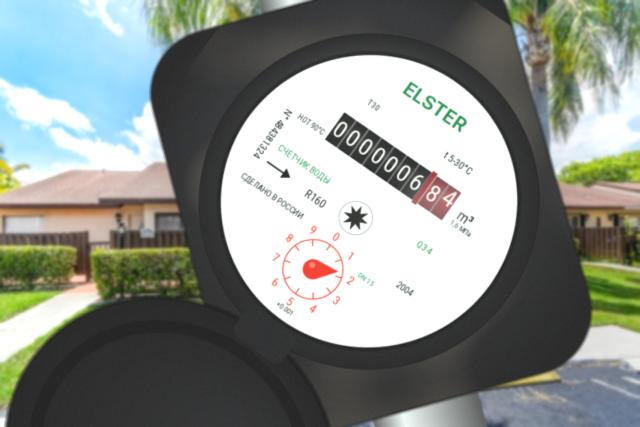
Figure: 6.841
